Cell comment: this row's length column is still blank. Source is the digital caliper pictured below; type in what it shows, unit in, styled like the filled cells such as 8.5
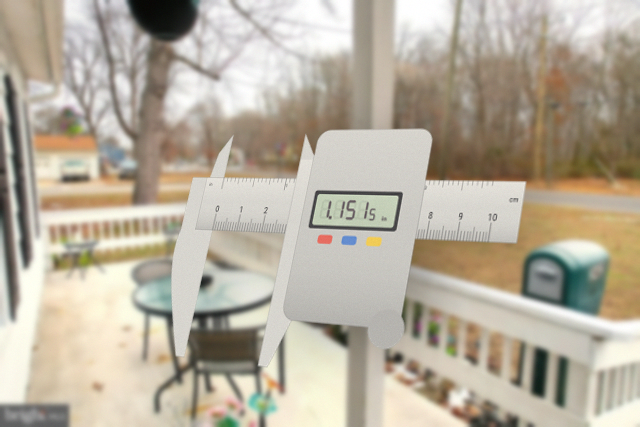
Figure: 1.1515
